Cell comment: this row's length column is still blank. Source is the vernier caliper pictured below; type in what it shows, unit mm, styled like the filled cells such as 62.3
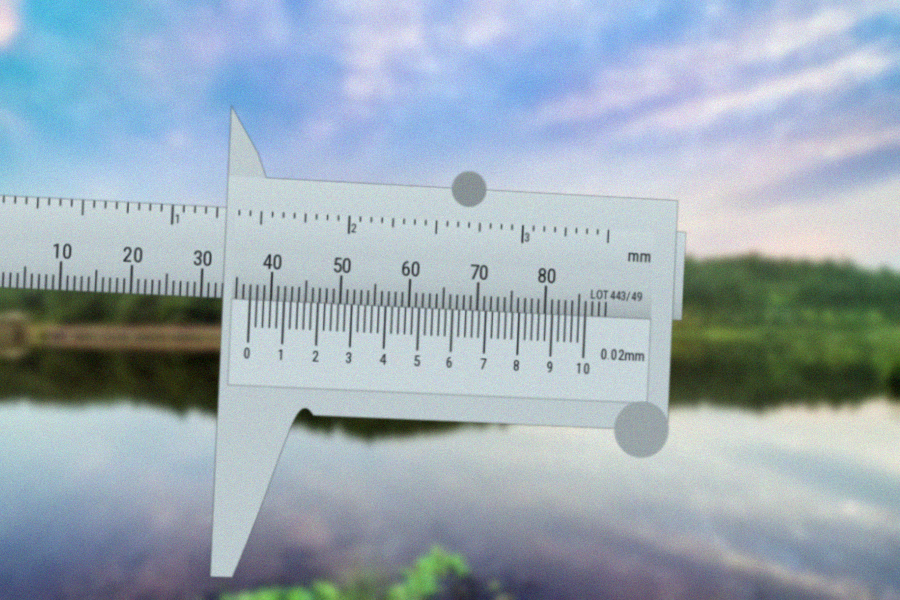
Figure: 37.0
